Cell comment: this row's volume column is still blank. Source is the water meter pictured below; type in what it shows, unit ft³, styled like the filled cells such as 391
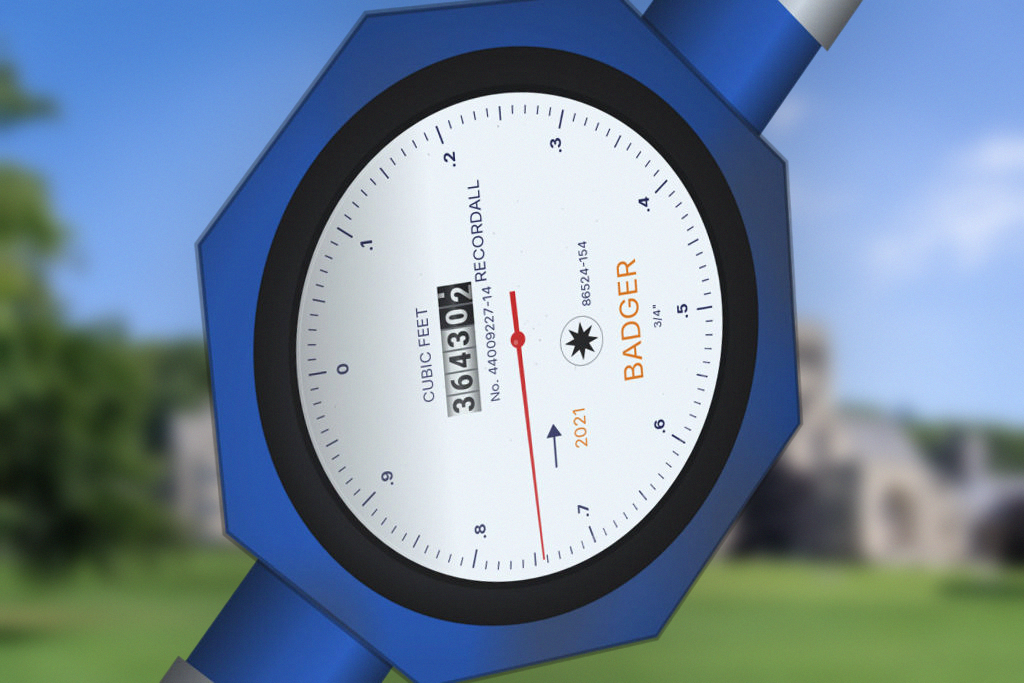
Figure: 364301.74
